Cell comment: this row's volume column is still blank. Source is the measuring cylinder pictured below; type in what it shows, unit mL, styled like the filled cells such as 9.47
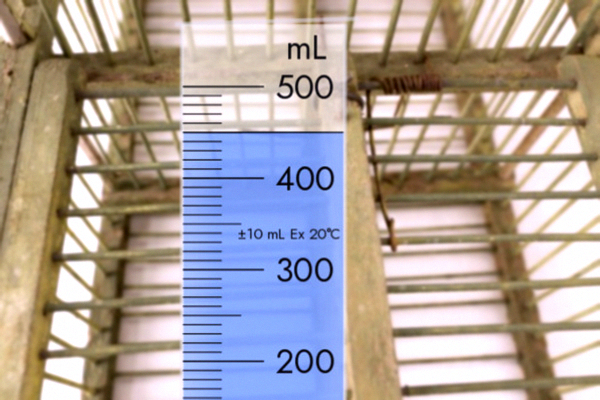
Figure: 450
